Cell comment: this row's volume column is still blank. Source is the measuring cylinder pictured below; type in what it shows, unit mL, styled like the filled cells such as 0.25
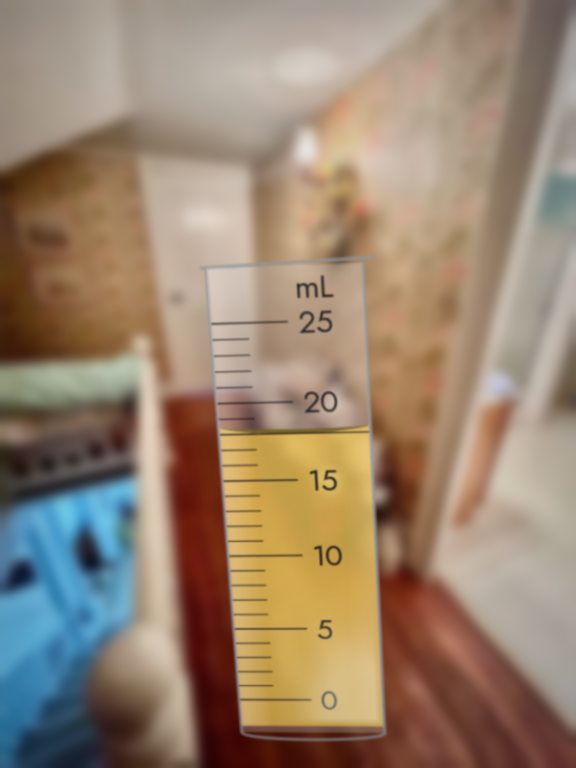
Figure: 18
